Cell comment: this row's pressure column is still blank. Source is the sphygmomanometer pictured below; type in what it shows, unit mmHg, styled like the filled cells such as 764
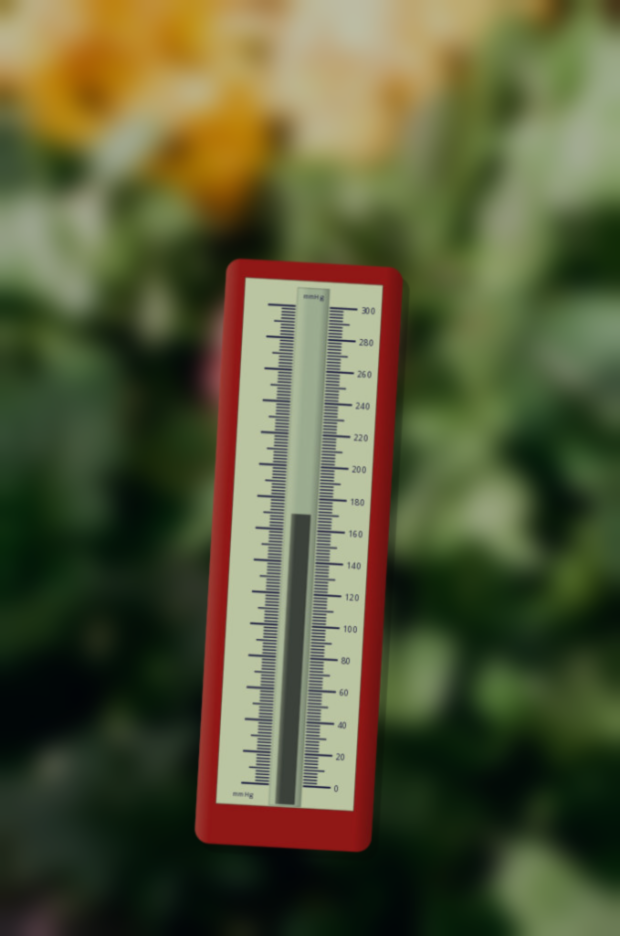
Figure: 170
